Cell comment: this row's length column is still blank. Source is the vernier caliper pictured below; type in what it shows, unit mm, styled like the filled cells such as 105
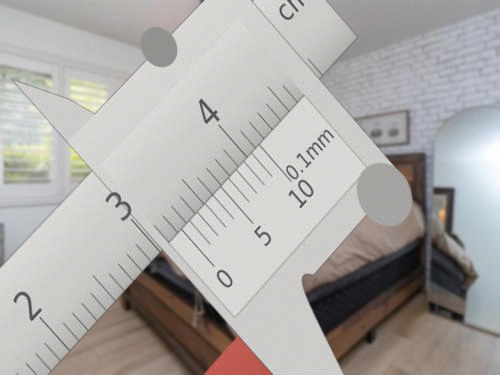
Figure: 32.4
